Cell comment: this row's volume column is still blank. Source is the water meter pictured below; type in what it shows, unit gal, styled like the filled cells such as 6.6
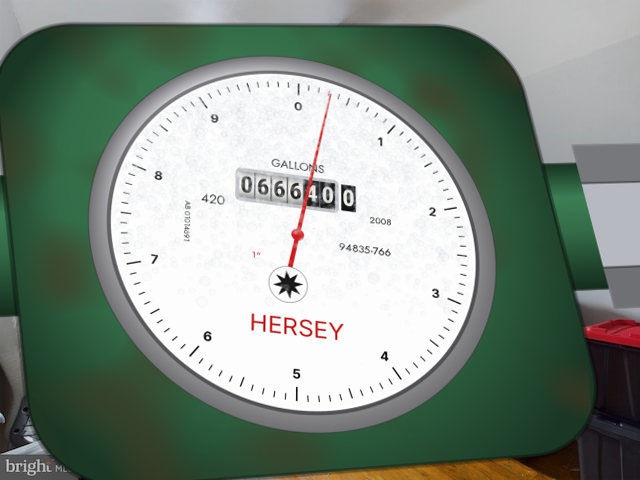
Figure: 666400.3
